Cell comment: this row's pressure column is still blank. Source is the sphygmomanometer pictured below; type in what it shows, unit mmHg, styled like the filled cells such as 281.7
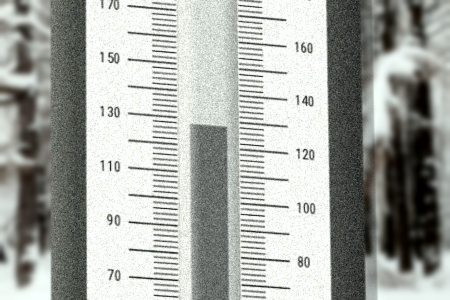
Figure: 128
